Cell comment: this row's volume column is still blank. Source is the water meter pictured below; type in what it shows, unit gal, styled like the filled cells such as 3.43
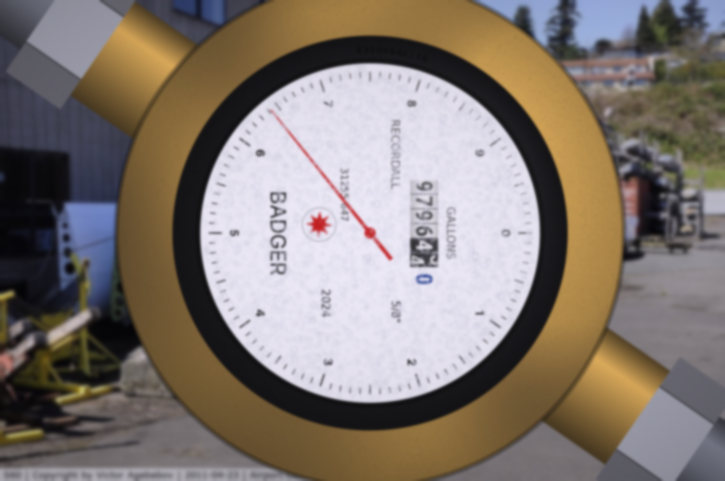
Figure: 9796436.4
